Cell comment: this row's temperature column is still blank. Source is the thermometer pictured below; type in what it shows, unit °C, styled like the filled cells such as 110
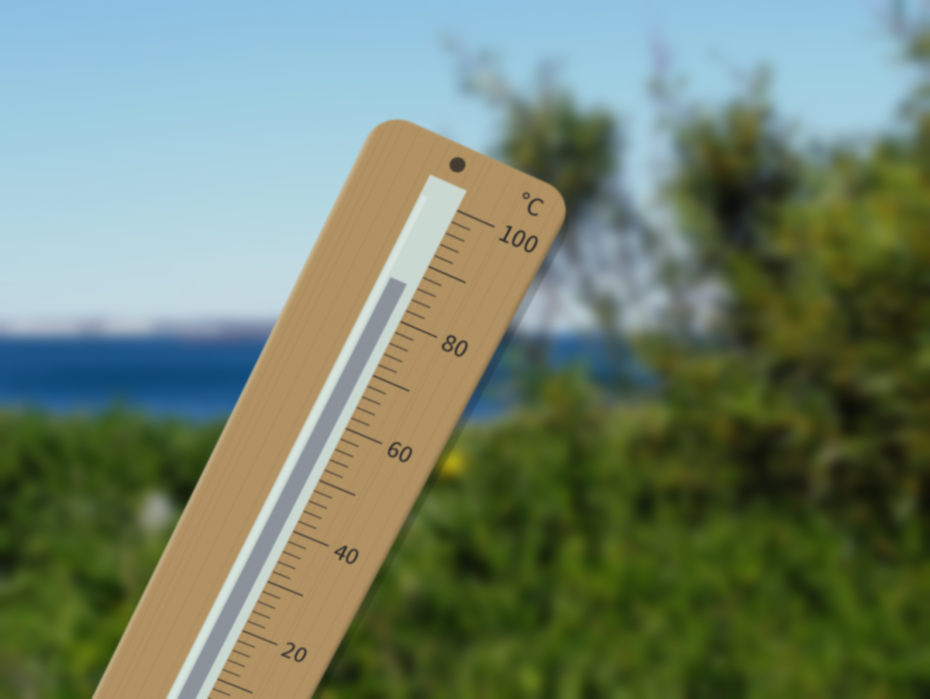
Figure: 86
